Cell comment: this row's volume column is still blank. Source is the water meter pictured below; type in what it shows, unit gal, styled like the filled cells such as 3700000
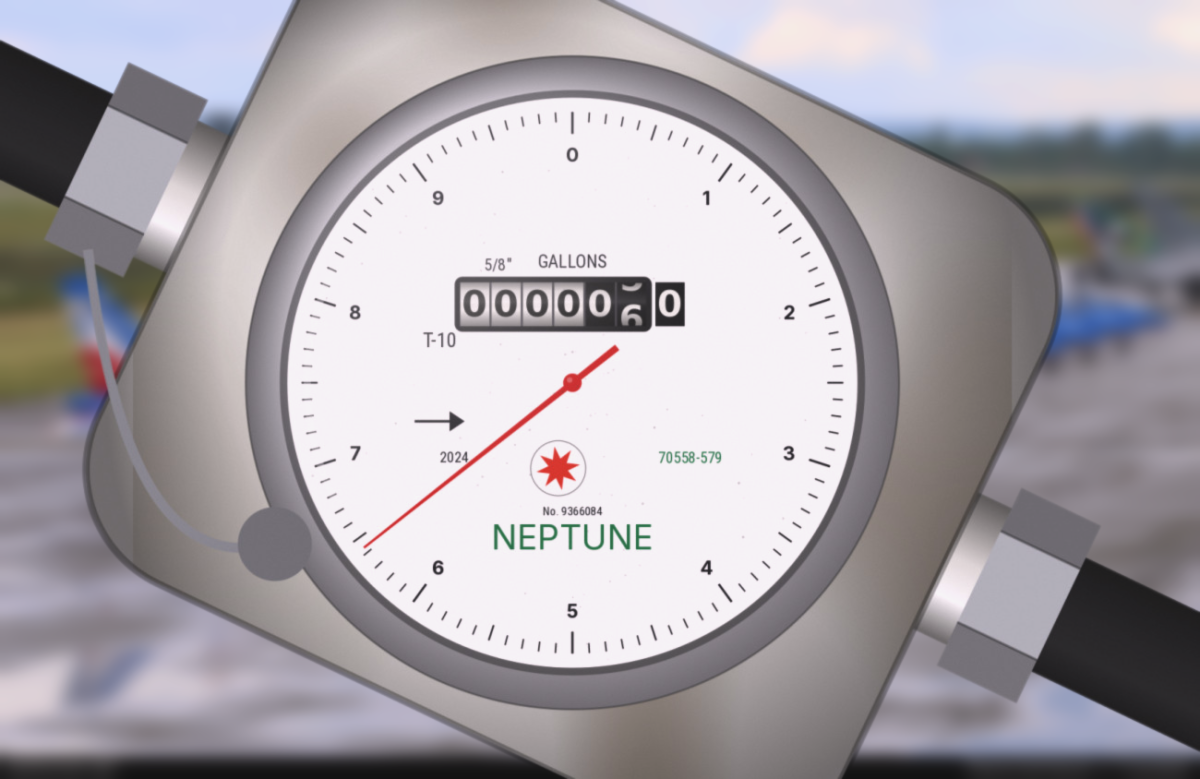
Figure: 56.4
